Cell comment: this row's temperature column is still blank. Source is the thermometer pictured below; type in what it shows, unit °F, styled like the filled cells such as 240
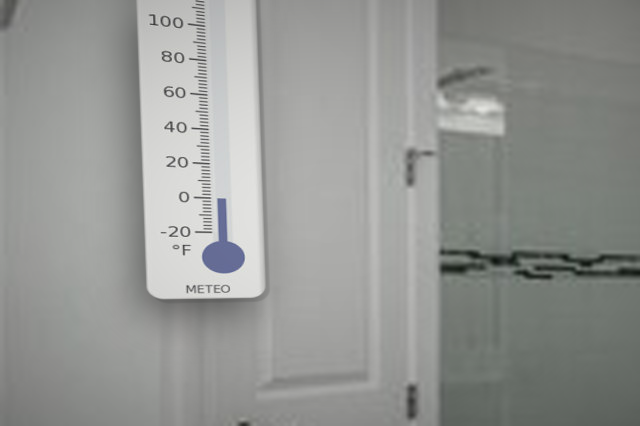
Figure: 0
